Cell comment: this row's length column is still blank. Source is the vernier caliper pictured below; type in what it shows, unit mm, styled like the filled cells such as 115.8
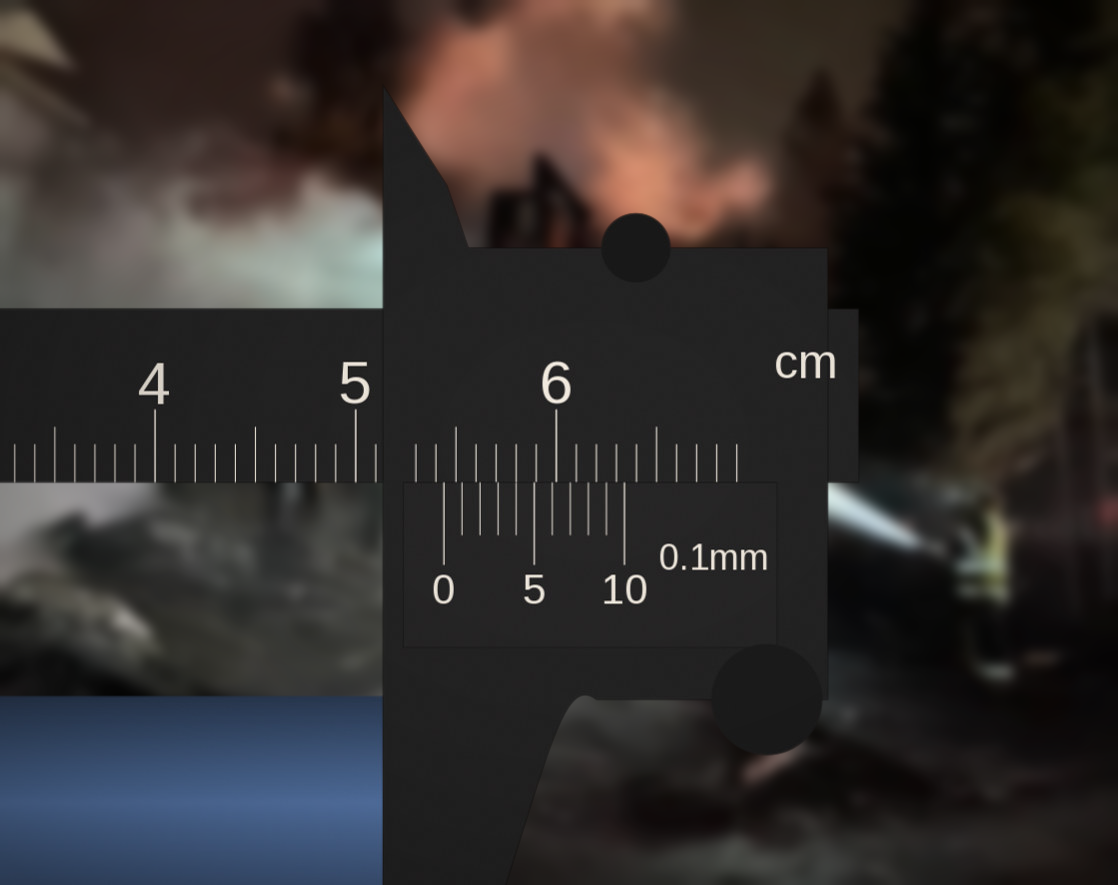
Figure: 54.4
